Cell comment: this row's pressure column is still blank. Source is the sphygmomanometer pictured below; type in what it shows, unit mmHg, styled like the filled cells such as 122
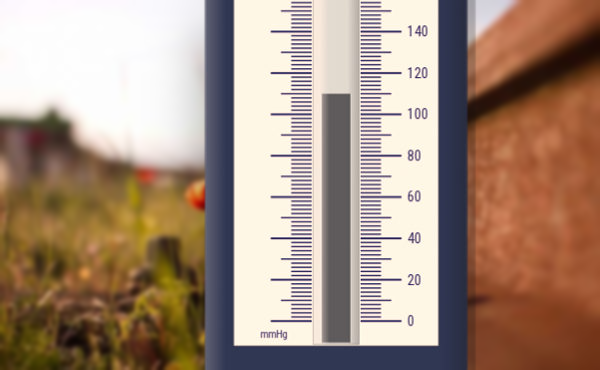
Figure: 110
